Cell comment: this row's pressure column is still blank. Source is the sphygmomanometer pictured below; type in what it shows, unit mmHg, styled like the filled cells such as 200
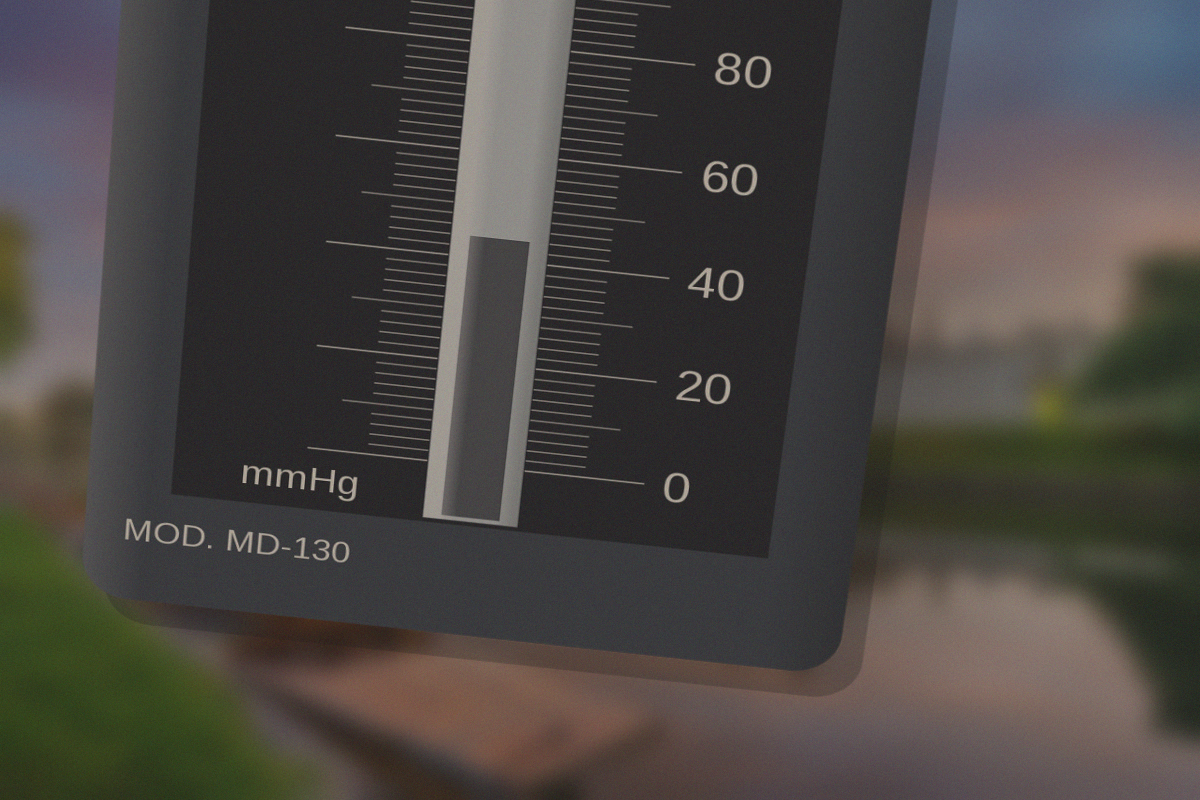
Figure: 44
